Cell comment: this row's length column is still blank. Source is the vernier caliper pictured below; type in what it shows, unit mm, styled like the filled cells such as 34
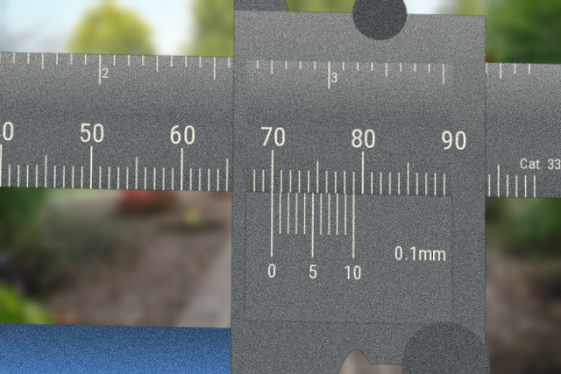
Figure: 70.0
